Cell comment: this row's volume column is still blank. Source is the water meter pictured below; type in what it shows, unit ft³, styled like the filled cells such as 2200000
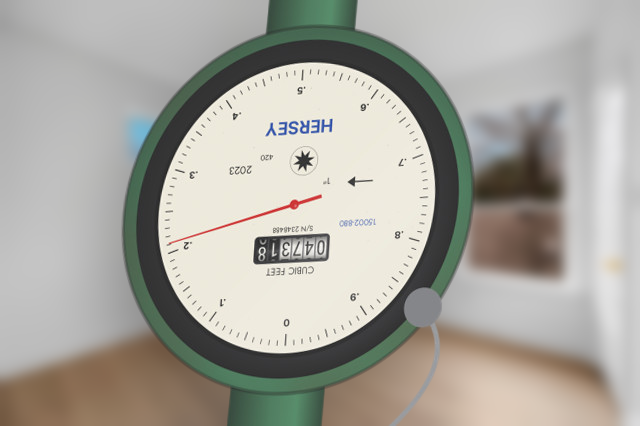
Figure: 47318.21
